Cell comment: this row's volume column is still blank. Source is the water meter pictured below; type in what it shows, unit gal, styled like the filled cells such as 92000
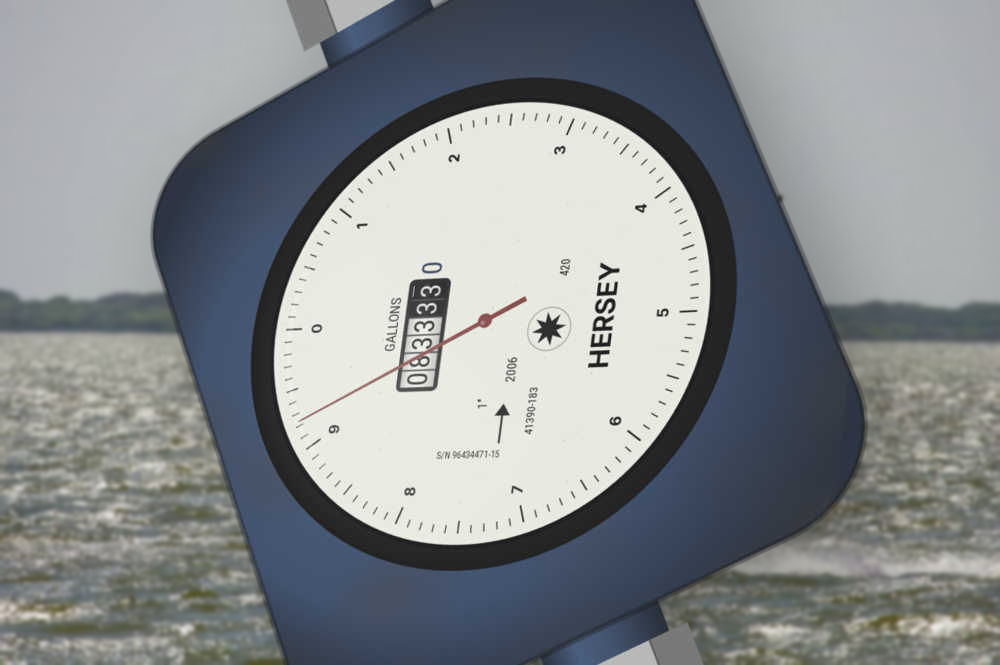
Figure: 833329.2
